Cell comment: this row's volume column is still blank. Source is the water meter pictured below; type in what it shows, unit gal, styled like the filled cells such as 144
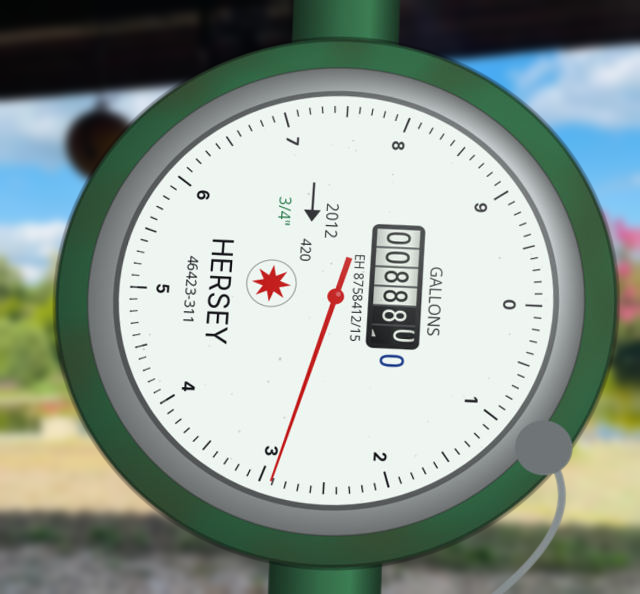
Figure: 88802.9
